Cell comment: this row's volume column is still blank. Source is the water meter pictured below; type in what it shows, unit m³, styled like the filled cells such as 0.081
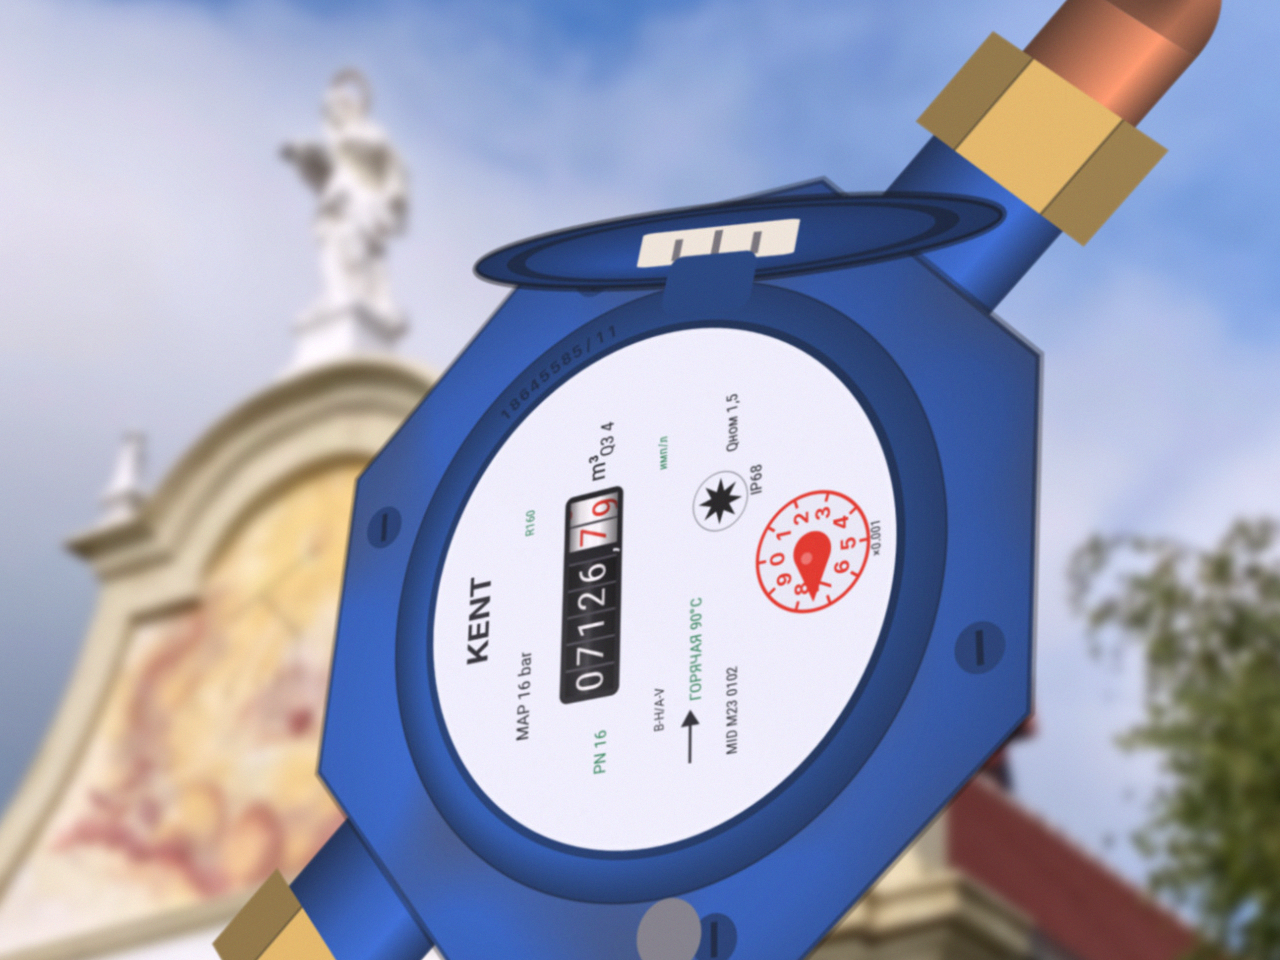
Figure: 7126.787
